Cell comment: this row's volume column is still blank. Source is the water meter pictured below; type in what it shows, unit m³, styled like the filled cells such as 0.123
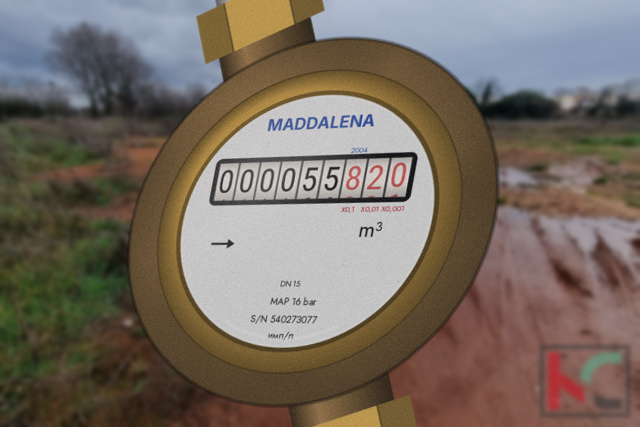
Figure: 55.820
